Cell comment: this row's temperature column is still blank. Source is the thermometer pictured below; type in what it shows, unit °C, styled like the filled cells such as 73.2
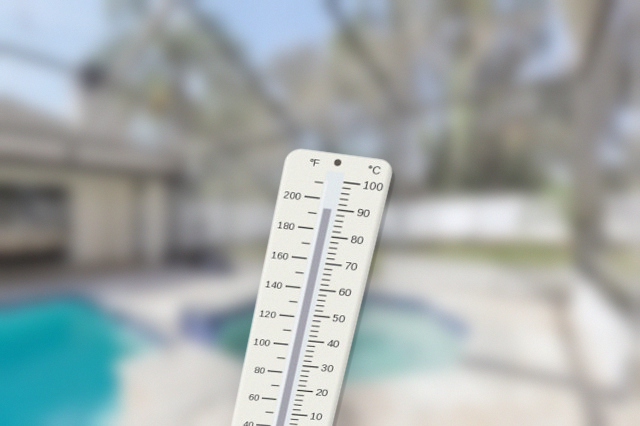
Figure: 90
